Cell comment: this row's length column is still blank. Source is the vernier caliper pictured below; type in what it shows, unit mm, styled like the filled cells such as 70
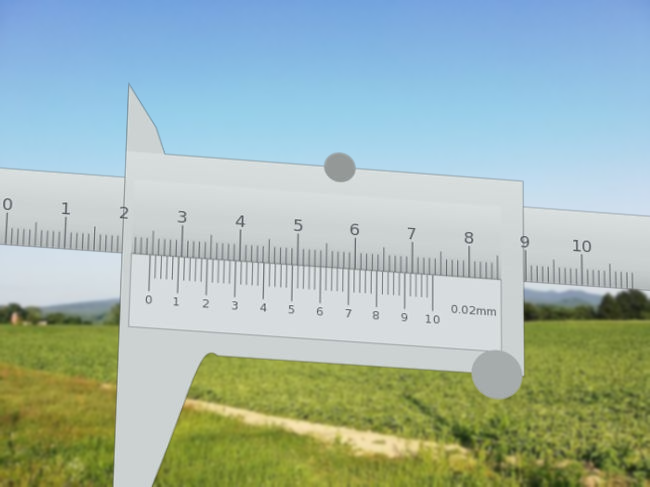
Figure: 24.6
